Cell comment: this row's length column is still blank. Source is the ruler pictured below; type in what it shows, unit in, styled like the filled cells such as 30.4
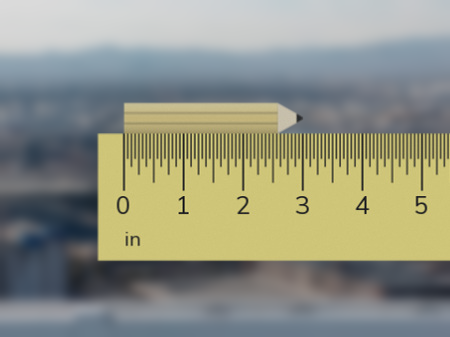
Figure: 3
